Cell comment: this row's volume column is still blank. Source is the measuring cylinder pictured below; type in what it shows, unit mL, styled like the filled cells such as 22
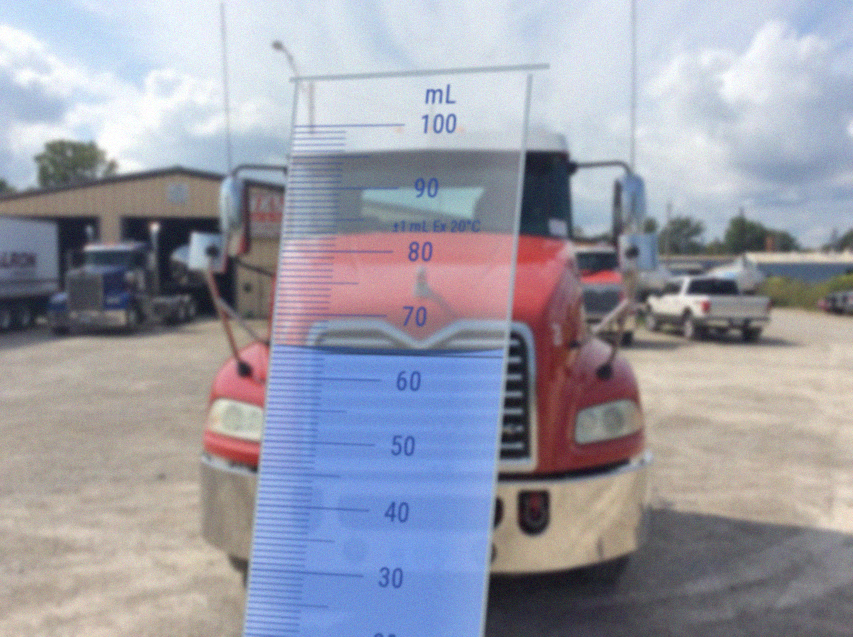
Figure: 64
